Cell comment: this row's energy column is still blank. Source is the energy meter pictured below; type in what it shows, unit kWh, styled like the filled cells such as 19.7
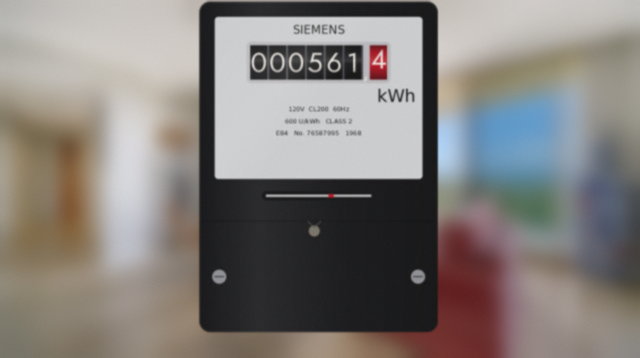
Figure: 561.4
